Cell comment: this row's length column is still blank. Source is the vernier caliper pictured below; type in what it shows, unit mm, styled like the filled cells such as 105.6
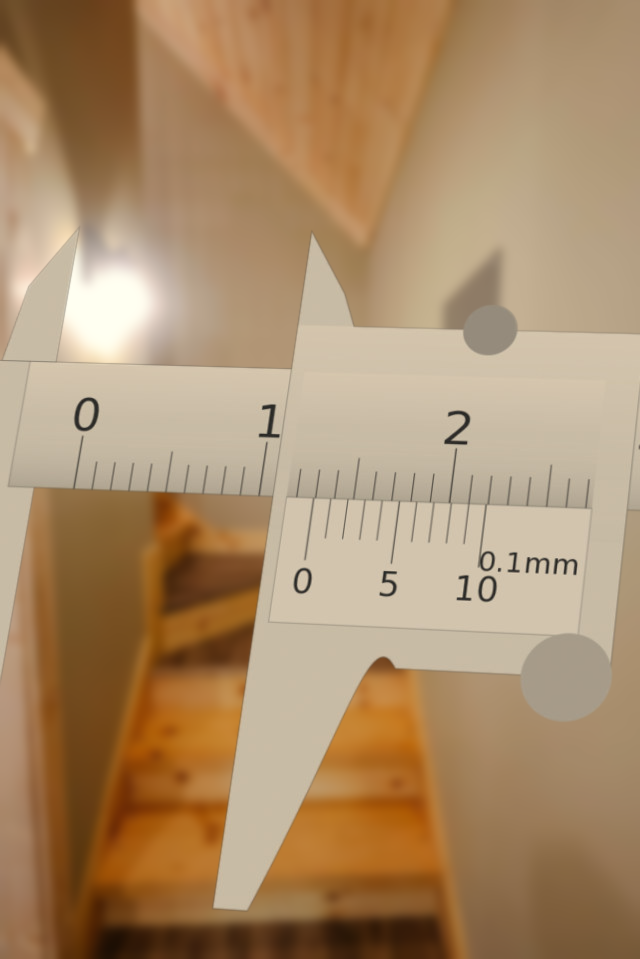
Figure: 12.9
